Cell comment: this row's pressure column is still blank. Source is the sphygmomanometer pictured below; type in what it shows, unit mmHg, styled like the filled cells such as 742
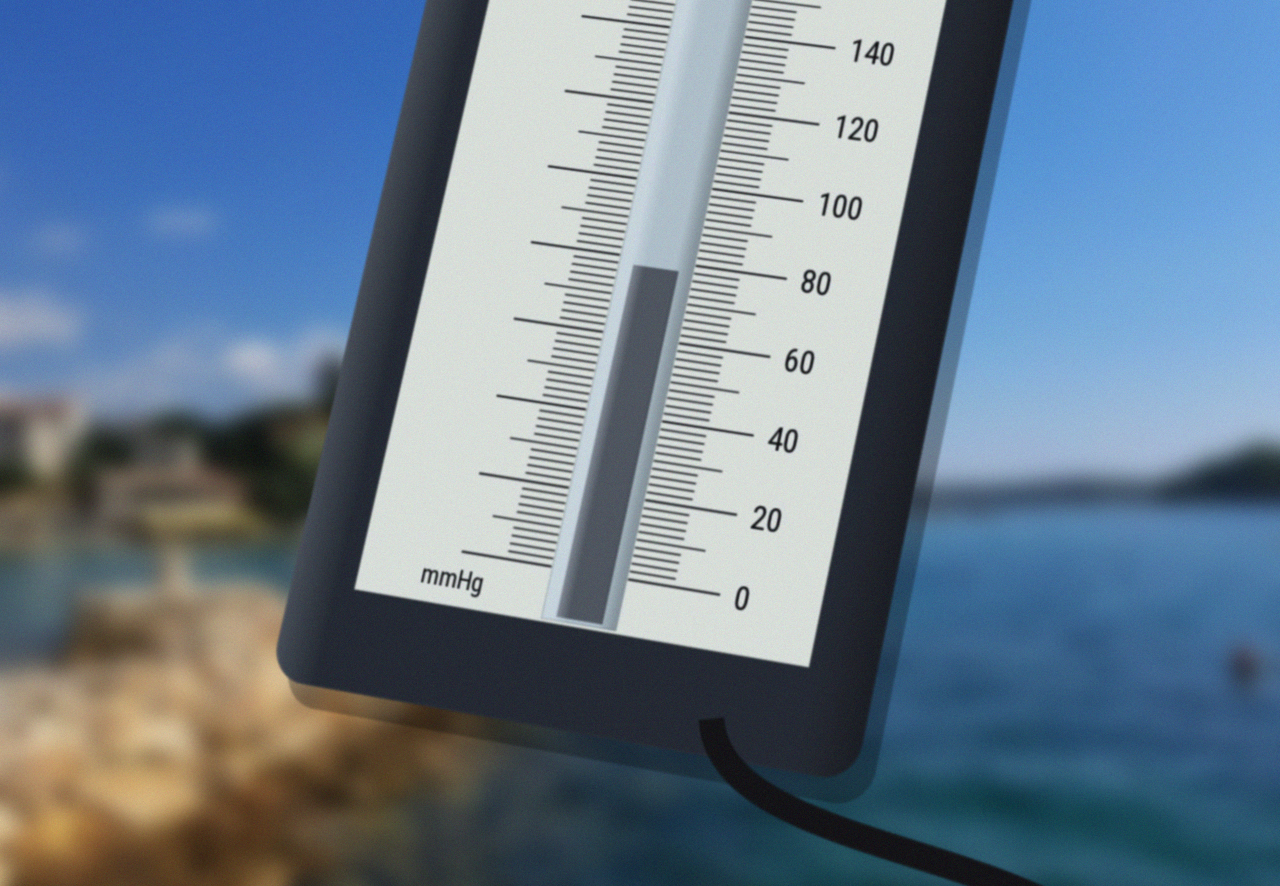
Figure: 78
